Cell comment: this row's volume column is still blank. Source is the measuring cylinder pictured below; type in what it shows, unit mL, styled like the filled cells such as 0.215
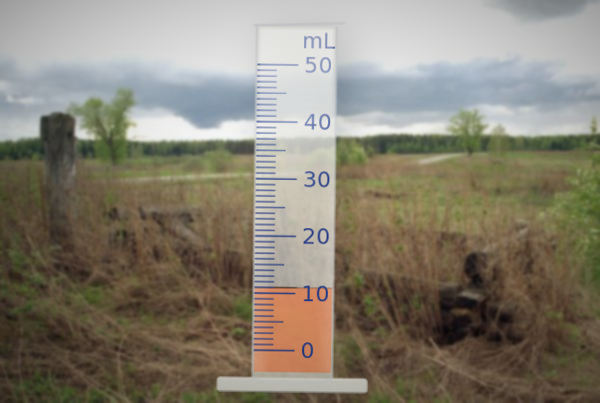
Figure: 11
